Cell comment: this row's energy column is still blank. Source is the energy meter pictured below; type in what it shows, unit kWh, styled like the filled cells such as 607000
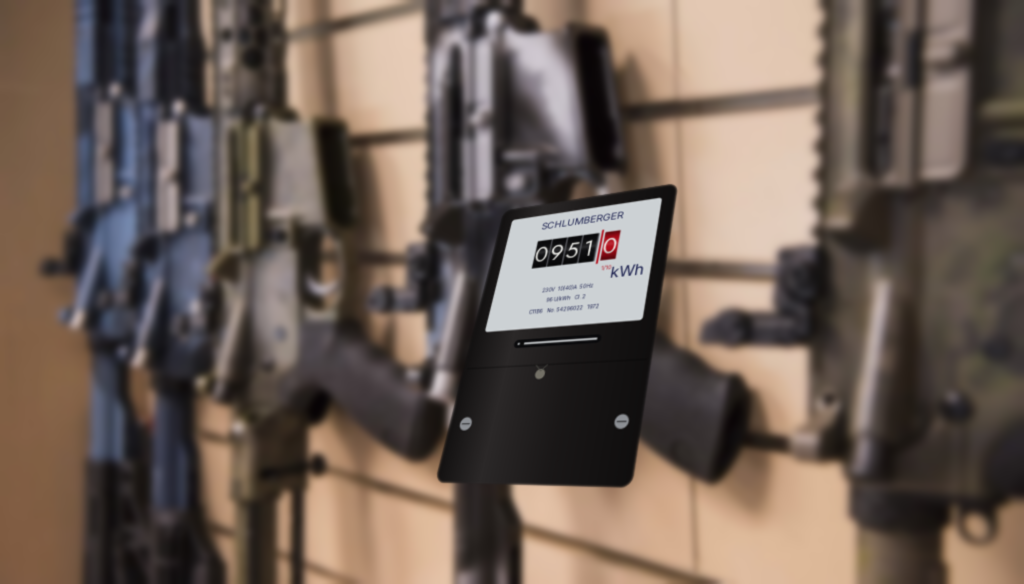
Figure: 951.0
